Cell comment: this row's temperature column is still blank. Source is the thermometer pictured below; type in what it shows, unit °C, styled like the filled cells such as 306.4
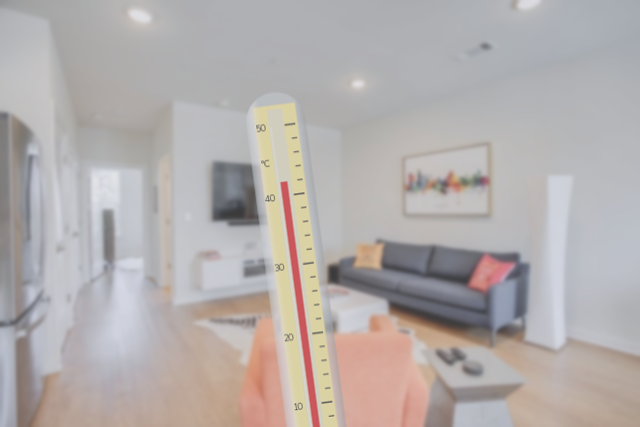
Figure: 42
